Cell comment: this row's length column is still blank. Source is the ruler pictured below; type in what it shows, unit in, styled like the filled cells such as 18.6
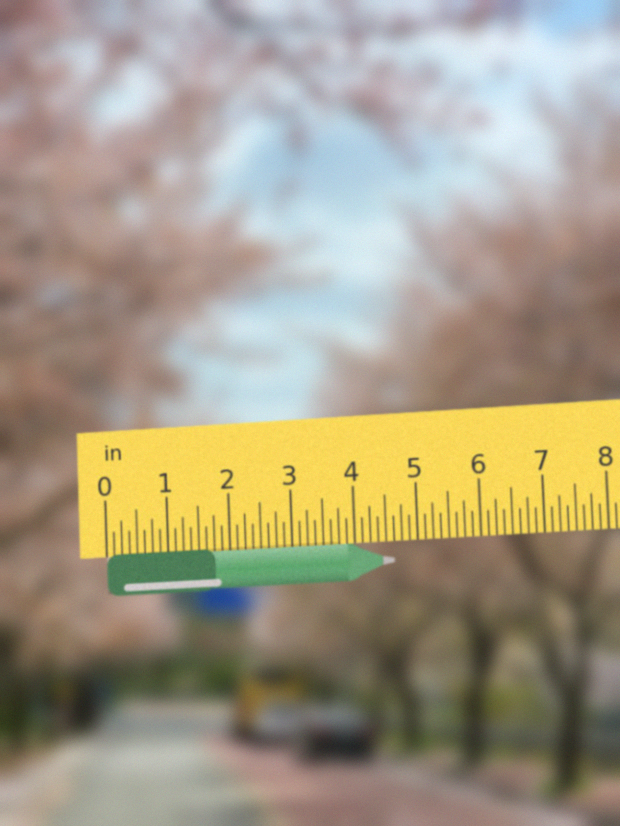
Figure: 4.625
